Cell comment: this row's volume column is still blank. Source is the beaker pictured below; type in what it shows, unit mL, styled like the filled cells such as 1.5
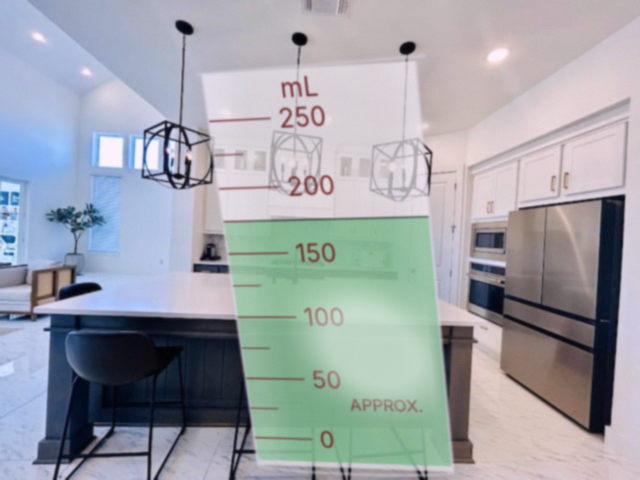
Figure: 175
